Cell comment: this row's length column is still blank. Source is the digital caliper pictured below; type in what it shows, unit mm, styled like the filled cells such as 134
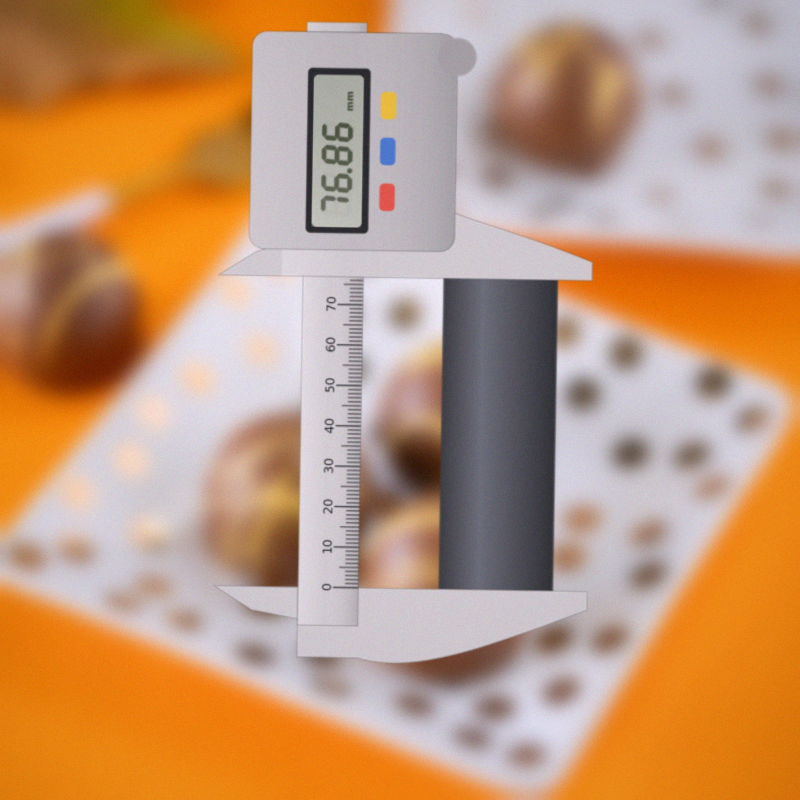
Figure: 76.86
